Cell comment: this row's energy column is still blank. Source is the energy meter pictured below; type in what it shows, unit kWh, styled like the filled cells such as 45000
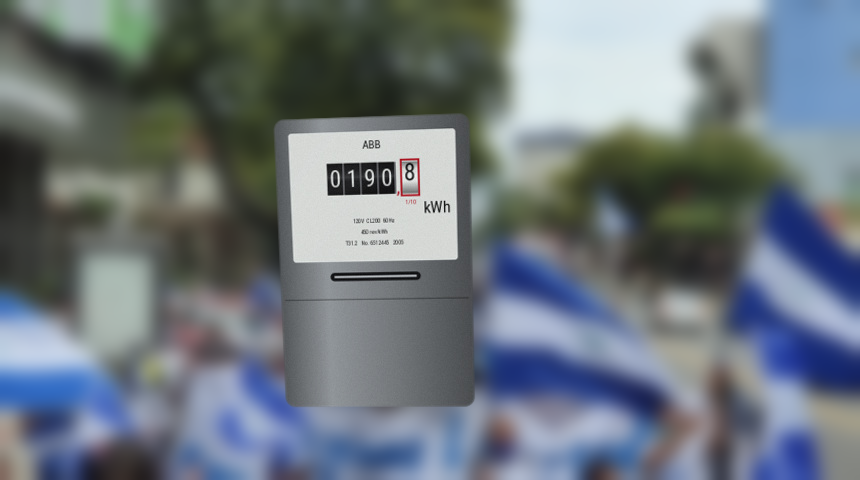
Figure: 190.8
